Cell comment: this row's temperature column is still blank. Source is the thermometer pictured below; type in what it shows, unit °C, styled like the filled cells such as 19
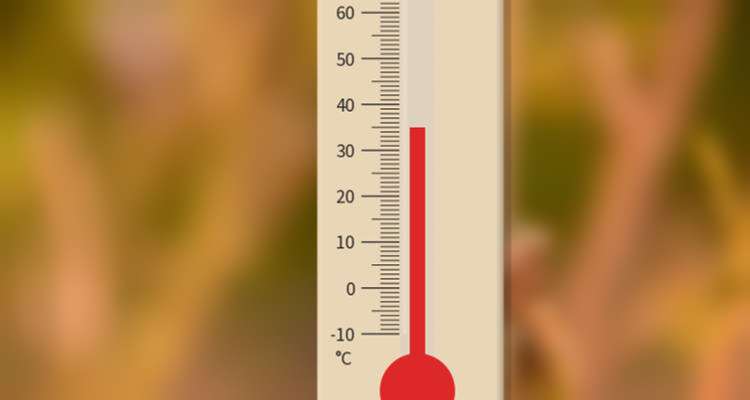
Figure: 35
